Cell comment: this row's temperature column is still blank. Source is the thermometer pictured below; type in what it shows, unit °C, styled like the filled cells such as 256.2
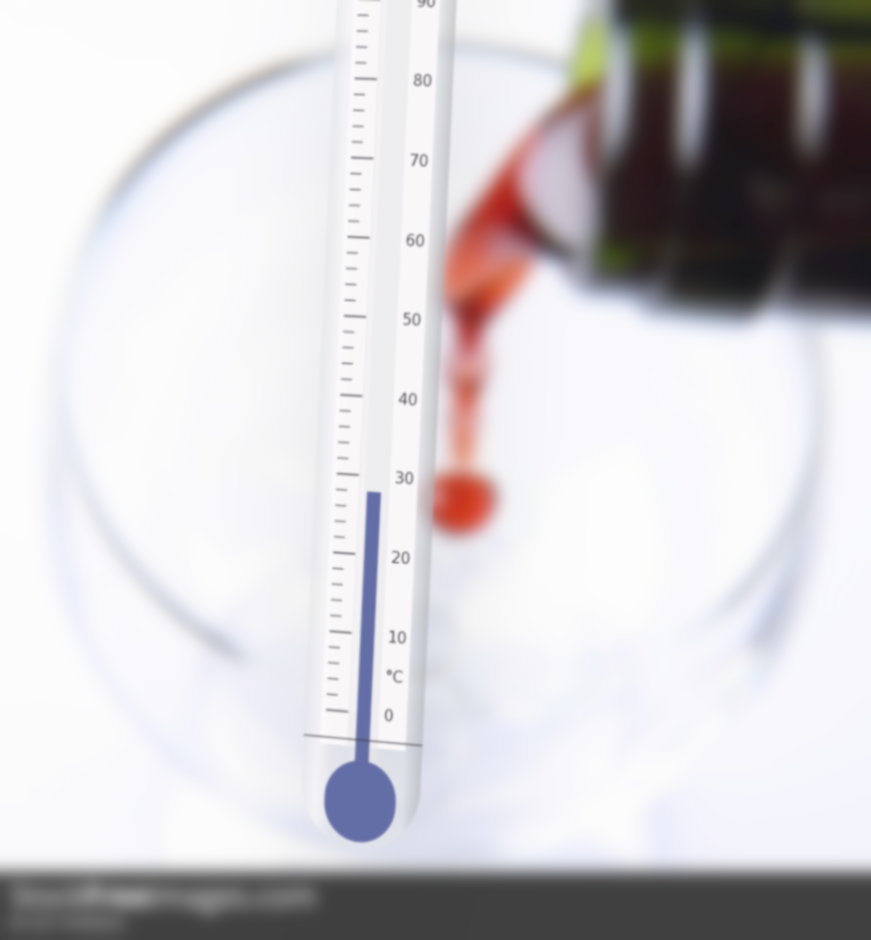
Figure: 28
